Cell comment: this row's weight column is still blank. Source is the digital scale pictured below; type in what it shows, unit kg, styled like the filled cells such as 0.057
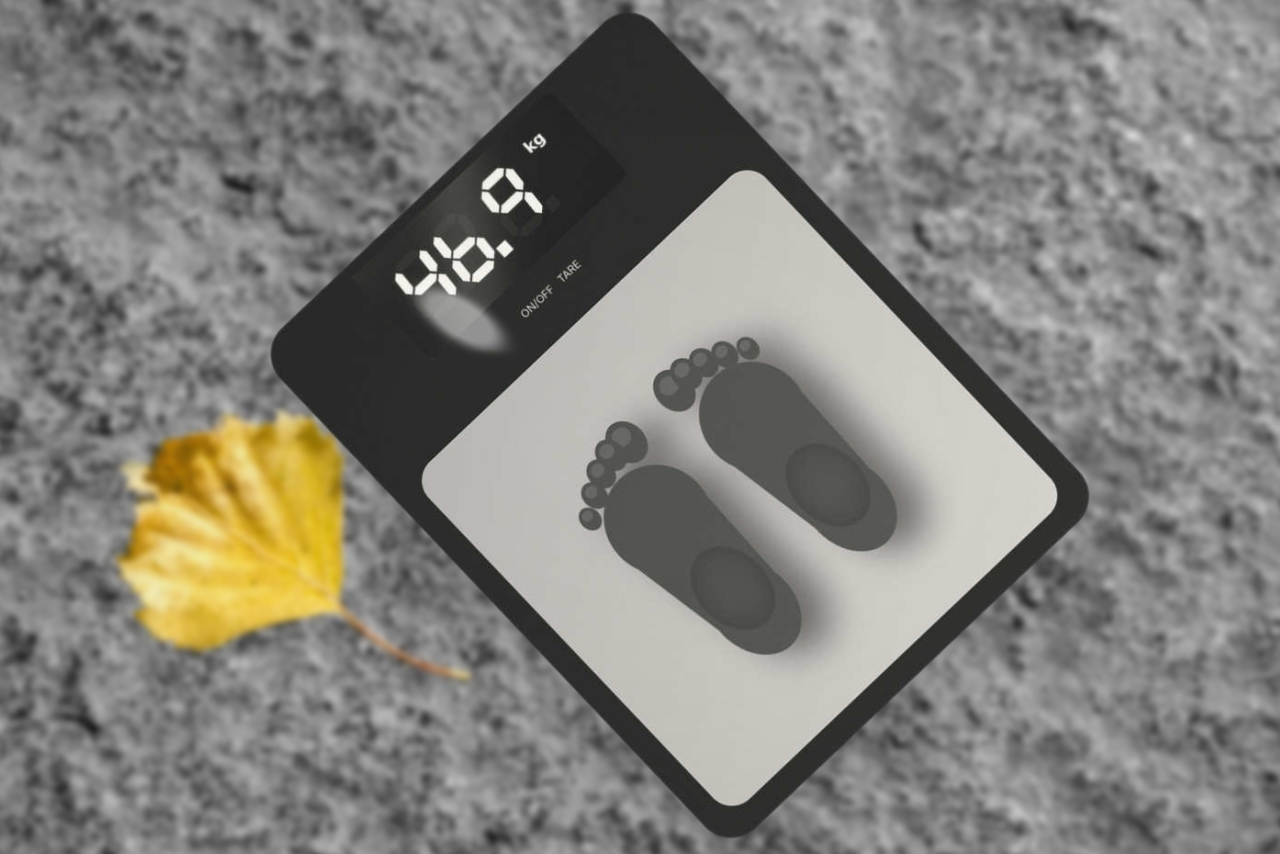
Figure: 46.9
